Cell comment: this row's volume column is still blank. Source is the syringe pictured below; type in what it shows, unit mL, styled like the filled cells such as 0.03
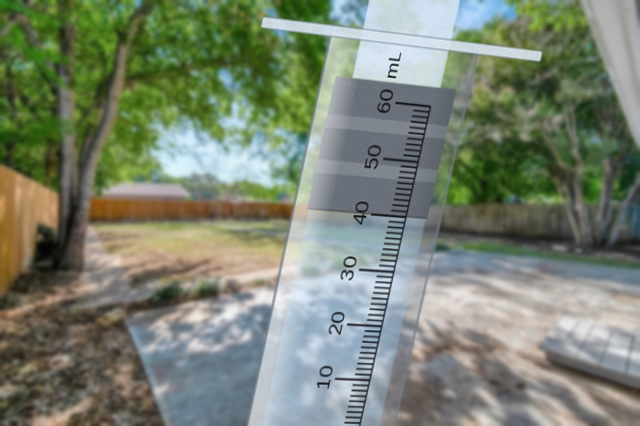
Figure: 40
